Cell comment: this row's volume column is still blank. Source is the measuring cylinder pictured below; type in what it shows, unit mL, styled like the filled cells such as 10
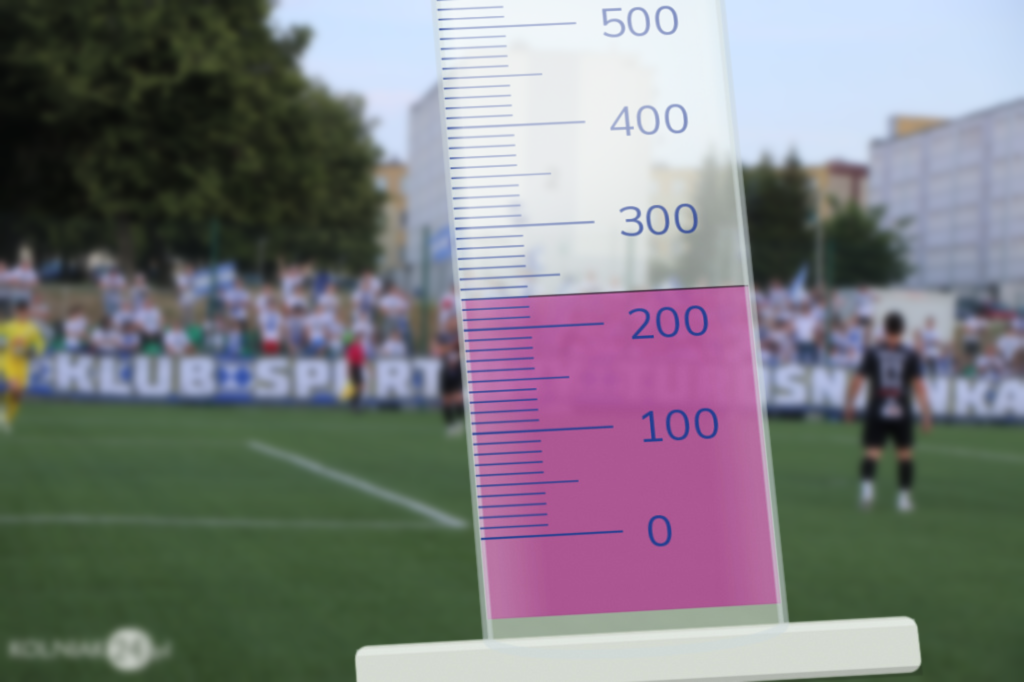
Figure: 230
